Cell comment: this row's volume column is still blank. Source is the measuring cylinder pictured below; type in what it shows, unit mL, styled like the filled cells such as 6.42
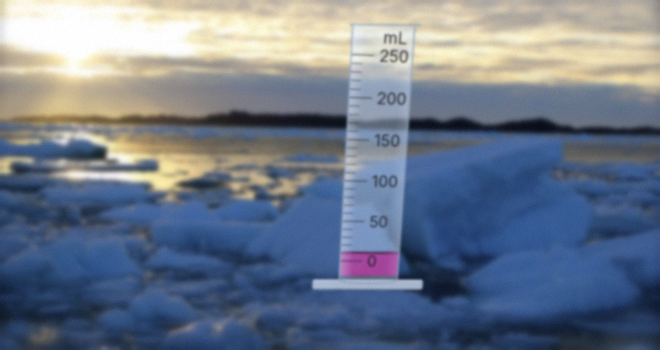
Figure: 10
